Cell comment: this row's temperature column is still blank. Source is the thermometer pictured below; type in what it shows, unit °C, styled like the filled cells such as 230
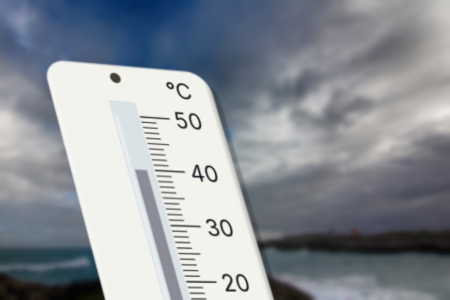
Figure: 40
